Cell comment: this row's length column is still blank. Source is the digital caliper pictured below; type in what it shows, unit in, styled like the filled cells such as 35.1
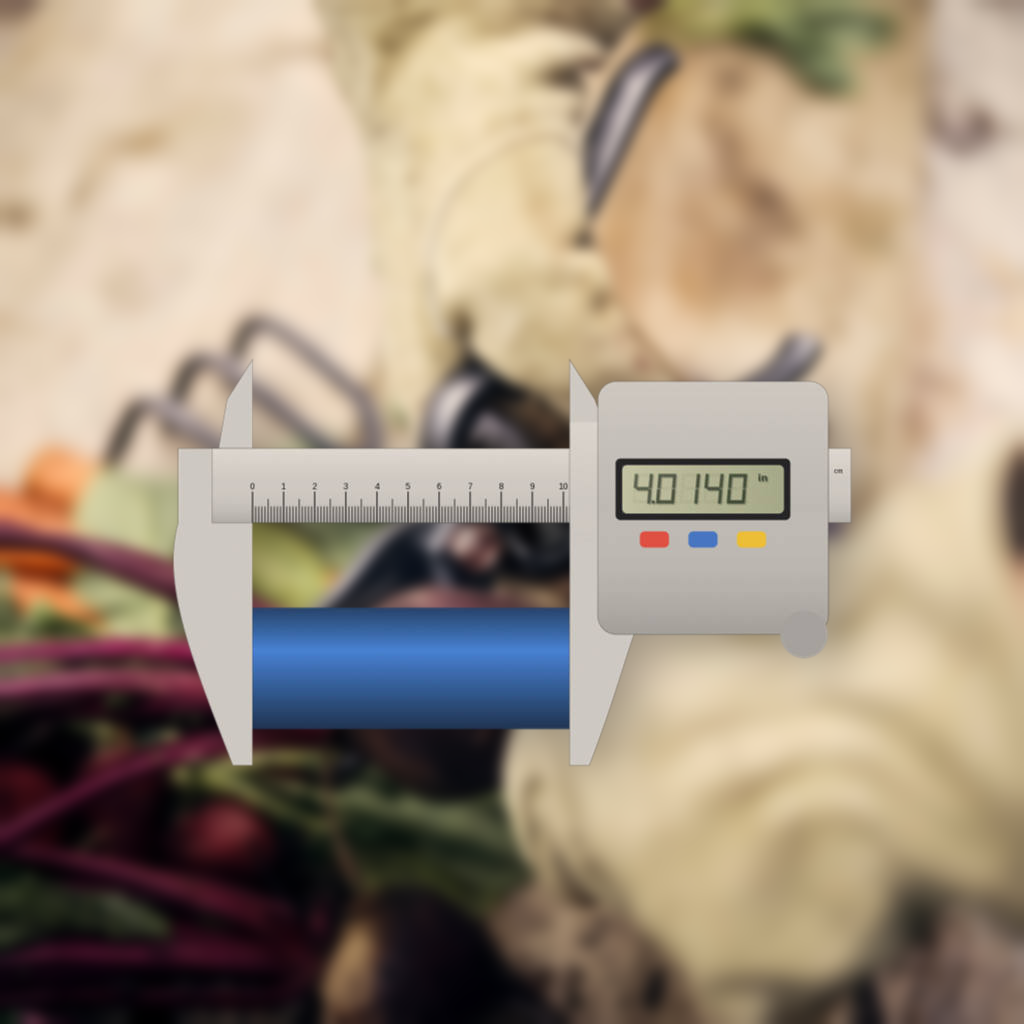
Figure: 4.0140
